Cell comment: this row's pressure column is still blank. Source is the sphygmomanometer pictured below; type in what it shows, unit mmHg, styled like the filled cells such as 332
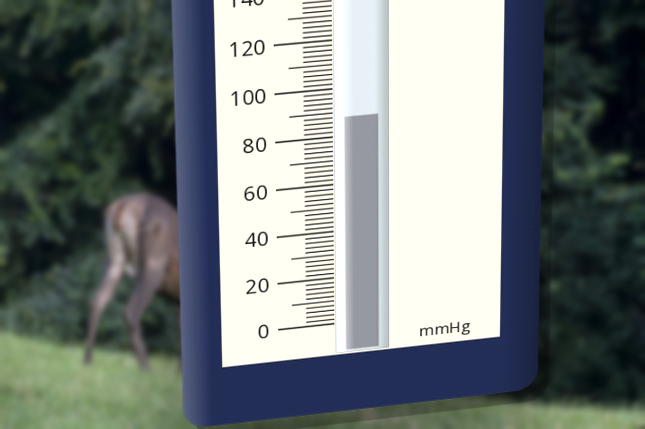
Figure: 88
